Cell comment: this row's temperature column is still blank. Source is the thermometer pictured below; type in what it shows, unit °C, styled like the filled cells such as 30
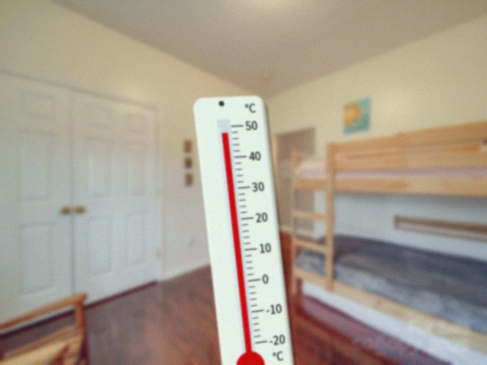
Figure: 48
